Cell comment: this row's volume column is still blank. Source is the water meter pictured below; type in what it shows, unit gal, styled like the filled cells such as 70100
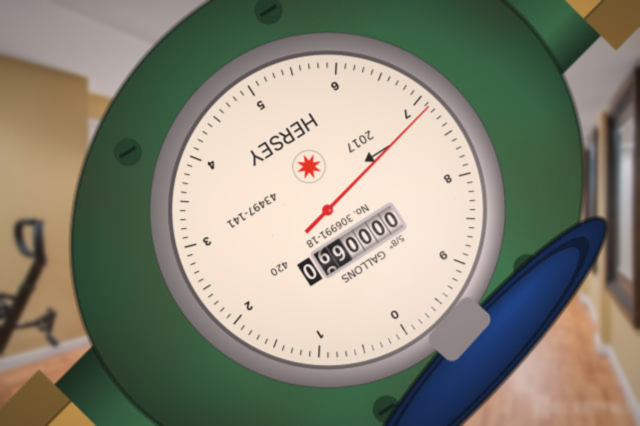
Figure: 687.1
